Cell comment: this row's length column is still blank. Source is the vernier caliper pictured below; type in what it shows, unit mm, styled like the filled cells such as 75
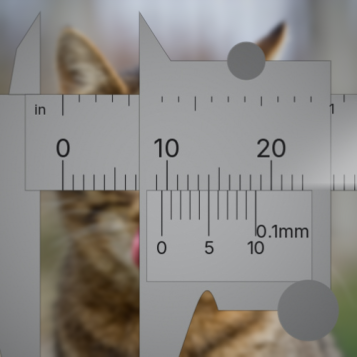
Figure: 9.5
